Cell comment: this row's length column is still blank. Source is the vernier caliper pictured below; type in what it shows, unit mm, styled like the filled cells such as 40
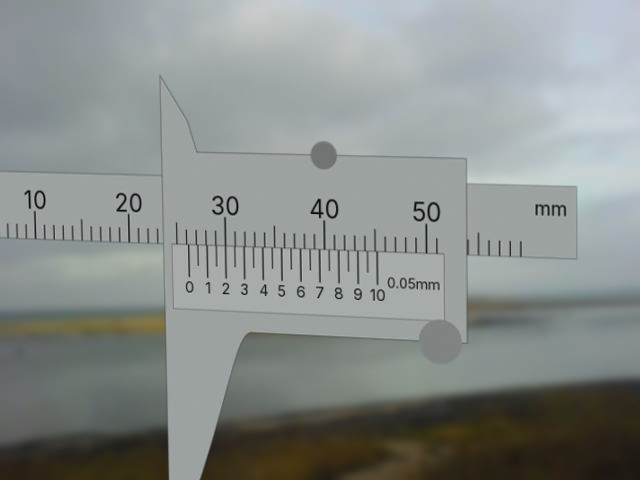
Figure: 26.2
